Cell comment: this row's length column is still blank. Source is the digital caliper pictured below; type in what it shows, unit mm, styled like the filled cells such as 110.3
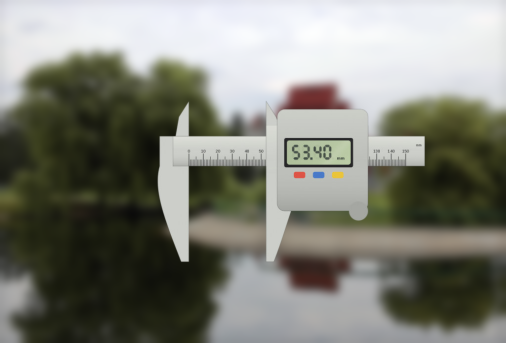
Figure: 53.40
